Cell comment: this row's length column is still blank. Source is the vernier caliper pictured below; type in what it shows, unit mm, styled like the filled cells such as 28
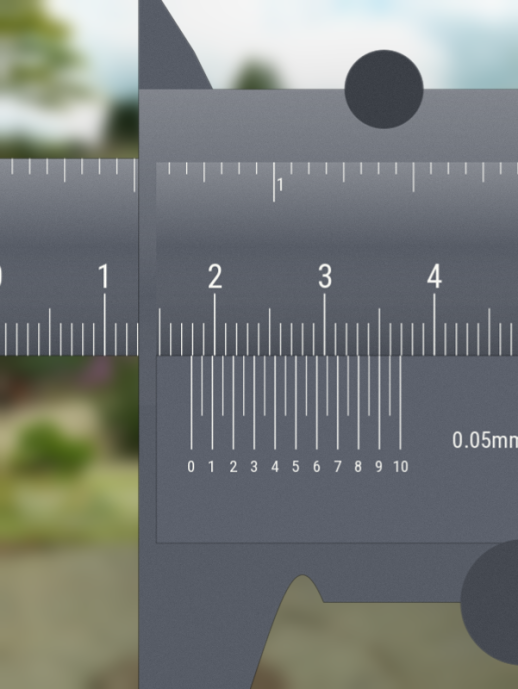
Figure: 17.9
